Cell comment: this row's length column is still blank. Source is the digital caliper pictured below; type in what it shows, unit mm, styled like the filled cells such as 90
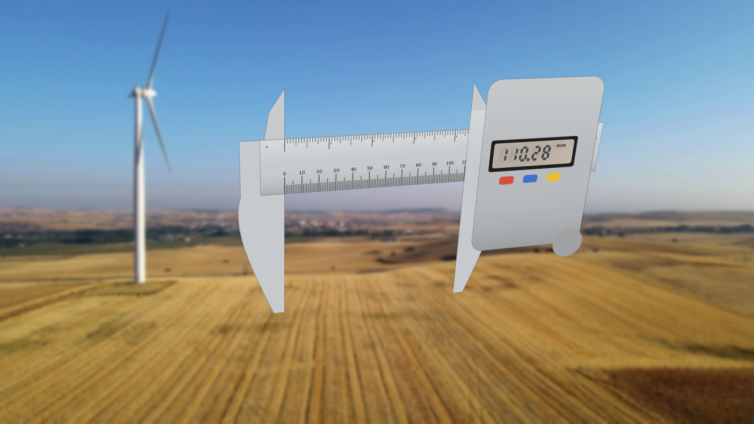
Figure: 110.28
